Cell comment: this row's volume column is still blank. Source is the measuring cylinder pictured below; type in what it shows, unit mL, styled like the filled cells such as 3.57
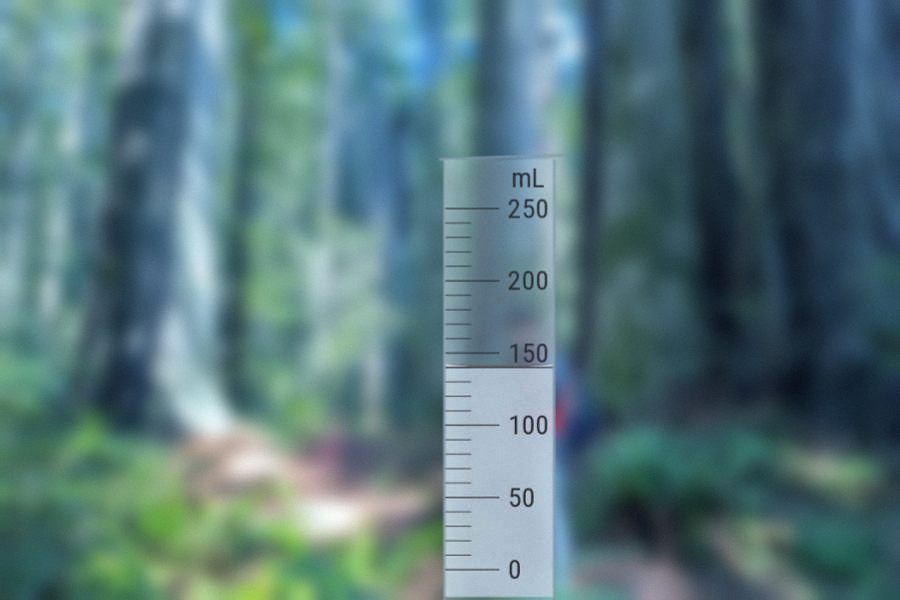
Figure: 140
